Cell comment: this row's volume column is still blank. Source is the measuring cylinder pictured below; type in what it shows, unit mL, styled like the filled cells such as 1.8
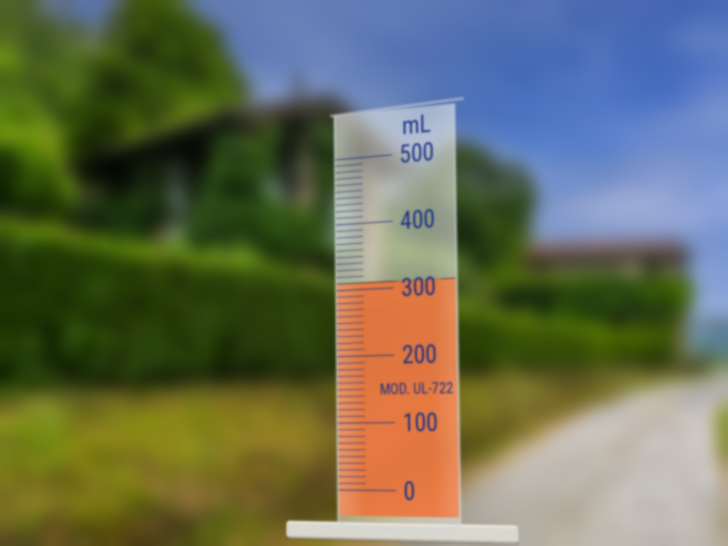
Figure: 310
